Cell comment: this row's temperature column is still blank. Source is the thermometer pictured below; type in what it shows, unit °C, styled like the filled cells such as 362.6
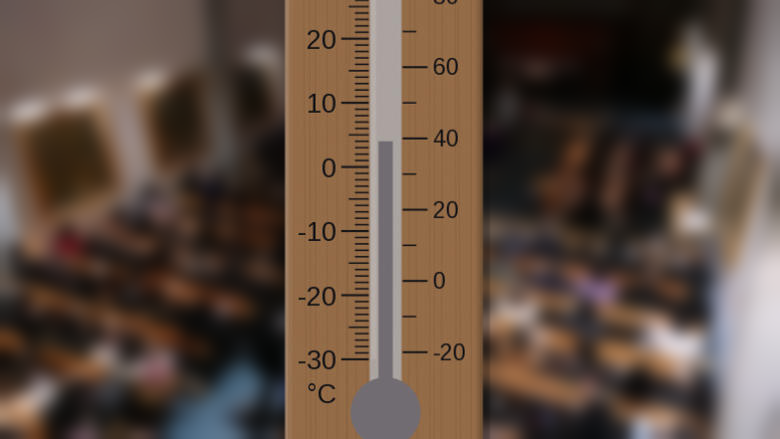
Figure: 4
